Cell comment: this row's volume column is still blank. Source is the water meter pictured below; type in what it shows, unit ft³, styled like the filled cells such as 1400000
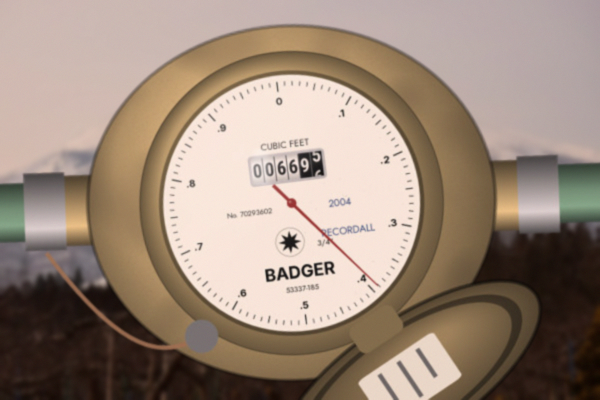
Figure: 6695.39
